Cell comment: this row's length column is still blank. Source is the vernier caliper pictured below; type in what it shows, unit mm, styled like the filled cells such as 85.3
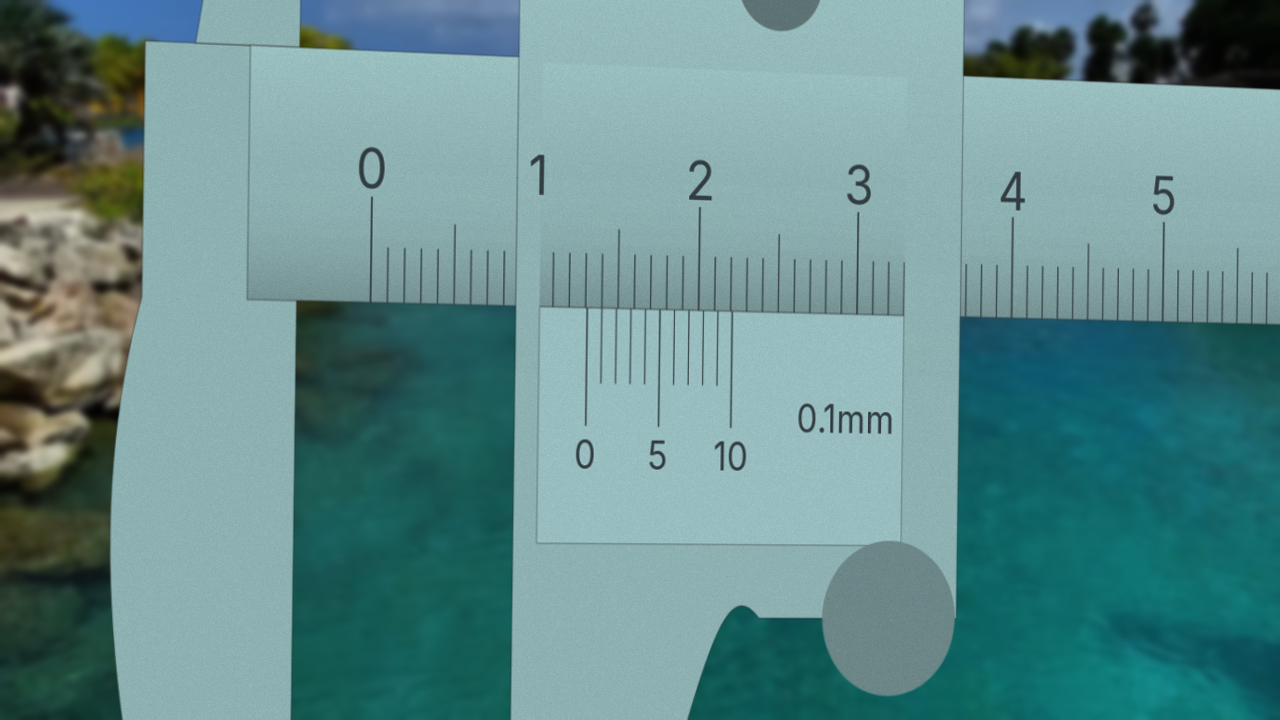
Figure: 13.1
